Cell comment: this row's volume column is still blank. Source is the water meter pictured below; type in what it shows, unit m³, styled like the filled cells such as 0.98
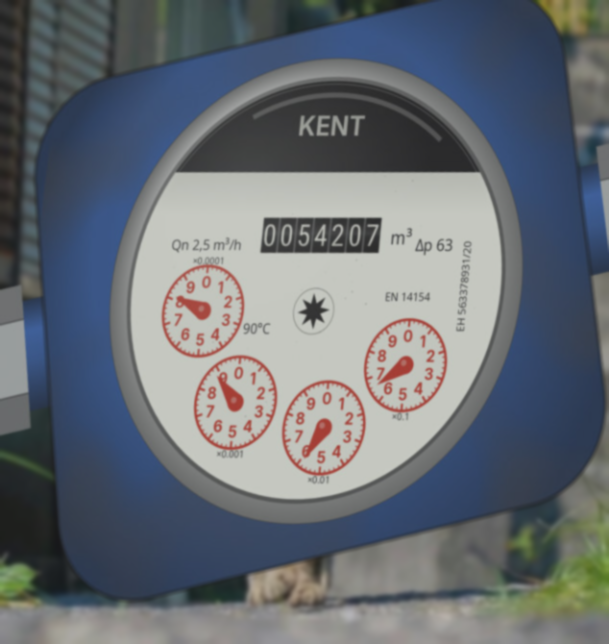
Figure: 54207.6588
